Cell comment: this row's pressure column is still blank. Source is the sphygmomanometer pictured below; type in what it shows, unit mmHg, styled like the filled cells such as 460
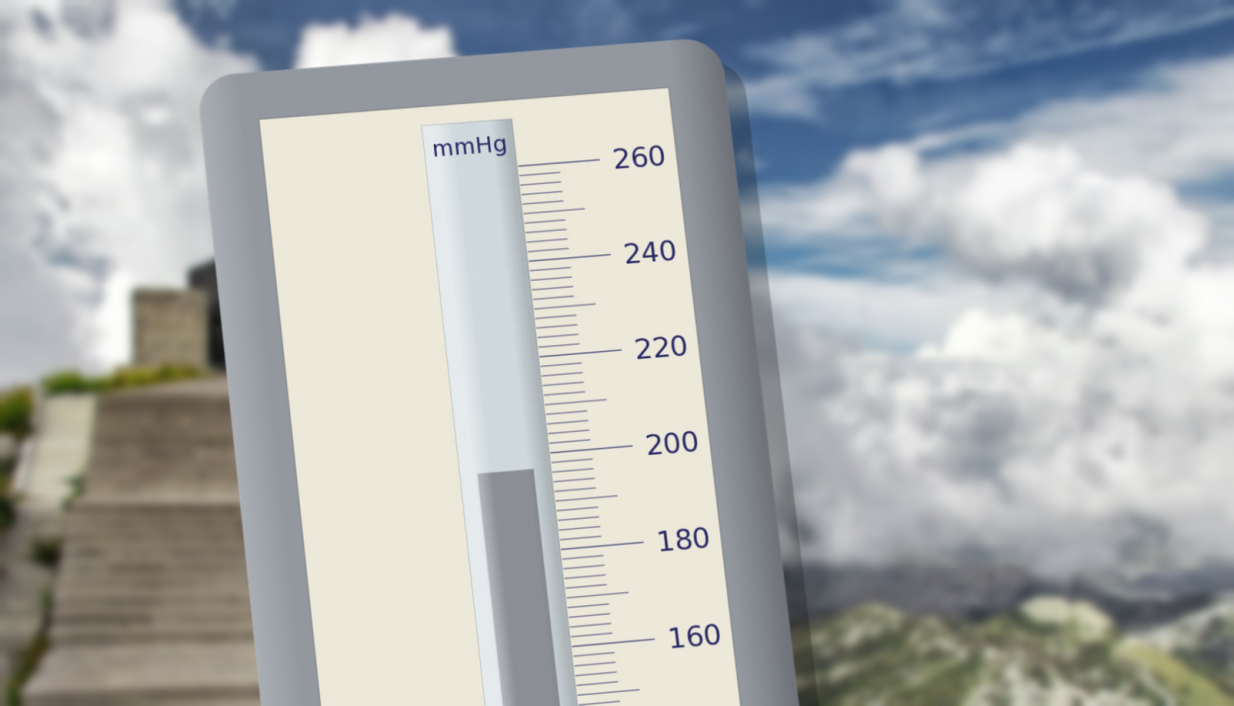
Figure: 197
